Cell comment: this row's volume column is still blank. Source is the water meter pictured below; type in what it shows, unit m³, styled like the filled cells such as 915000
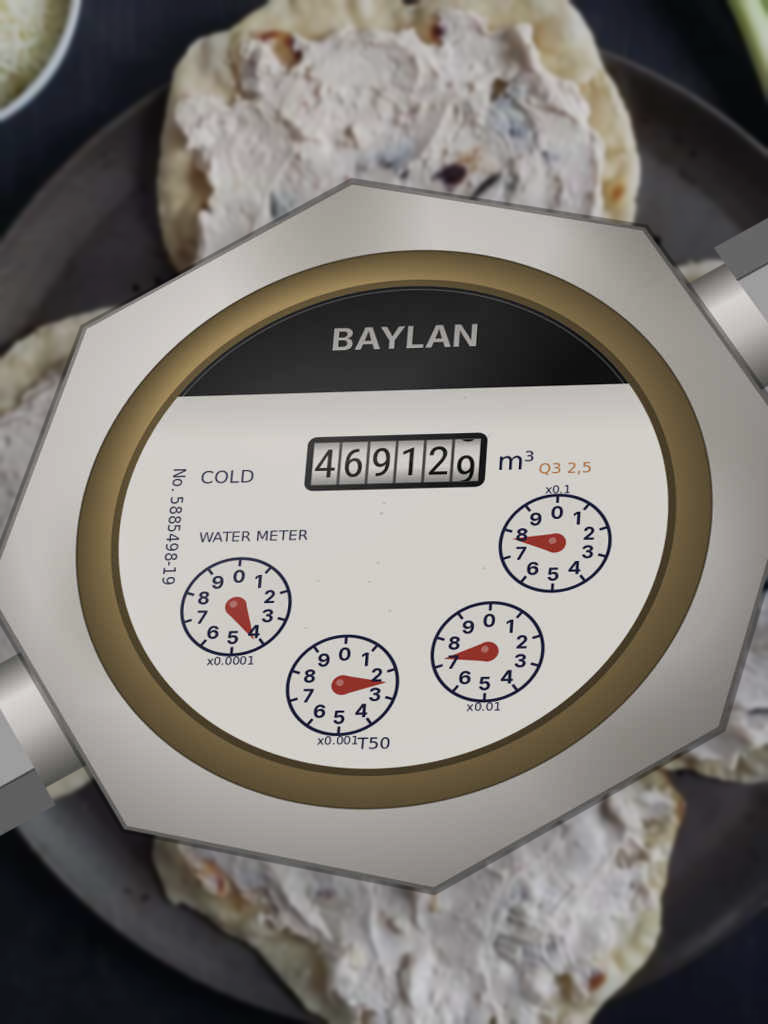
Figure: 469128.7724
